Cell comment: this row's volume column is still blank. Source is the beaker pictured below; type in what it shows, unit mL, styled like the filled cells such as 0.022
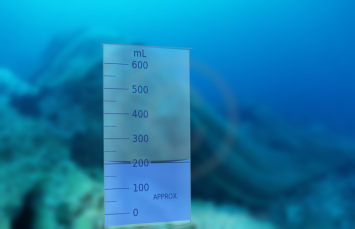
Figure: 200
